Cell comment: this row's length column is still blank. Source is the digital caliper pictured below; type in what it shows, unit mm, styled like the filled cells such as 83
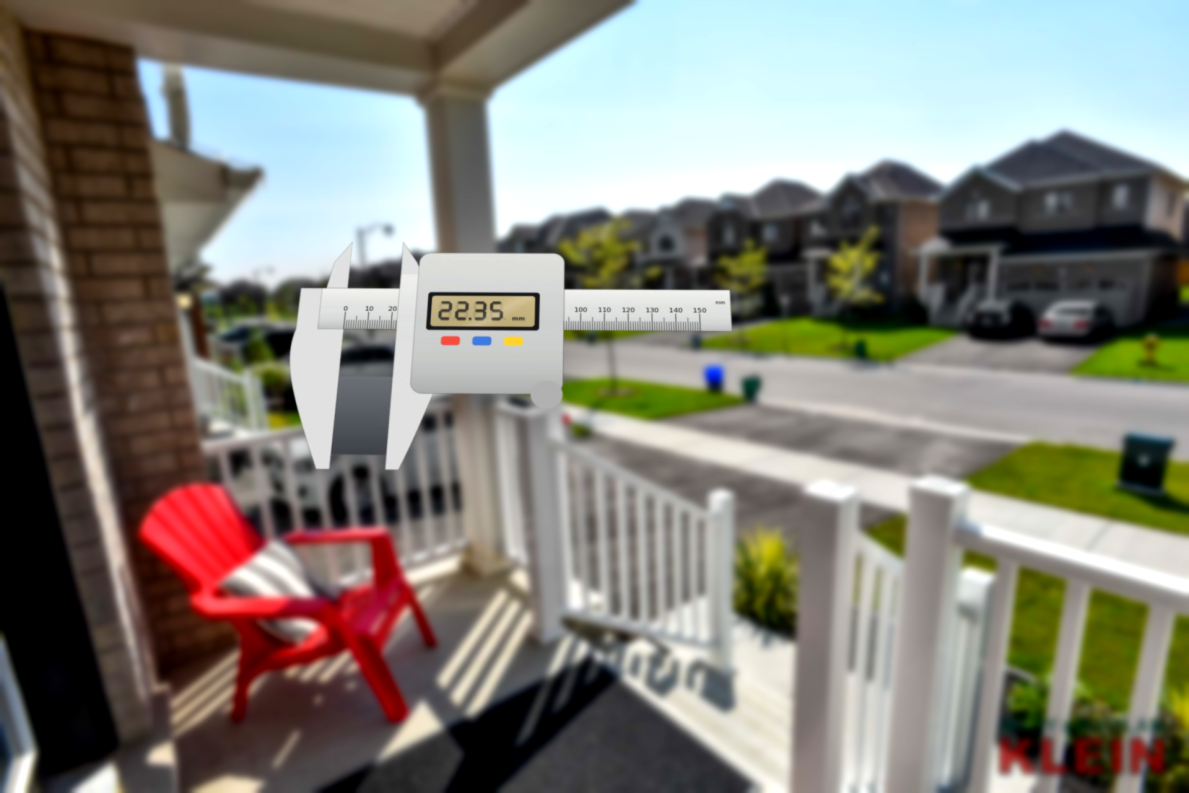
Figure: 22.35
